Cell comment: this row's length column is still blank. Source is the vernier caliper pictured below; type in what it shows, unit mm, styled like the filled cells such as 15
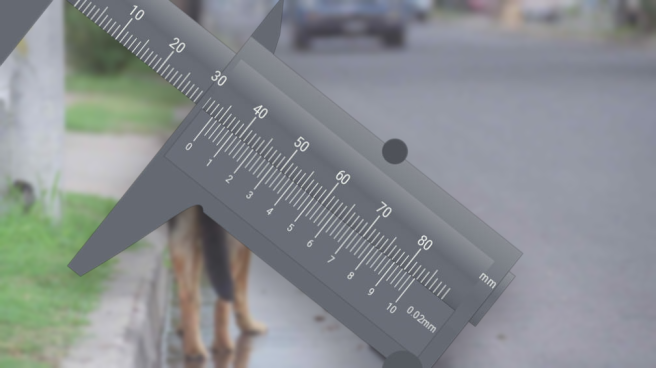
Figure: 33.6
